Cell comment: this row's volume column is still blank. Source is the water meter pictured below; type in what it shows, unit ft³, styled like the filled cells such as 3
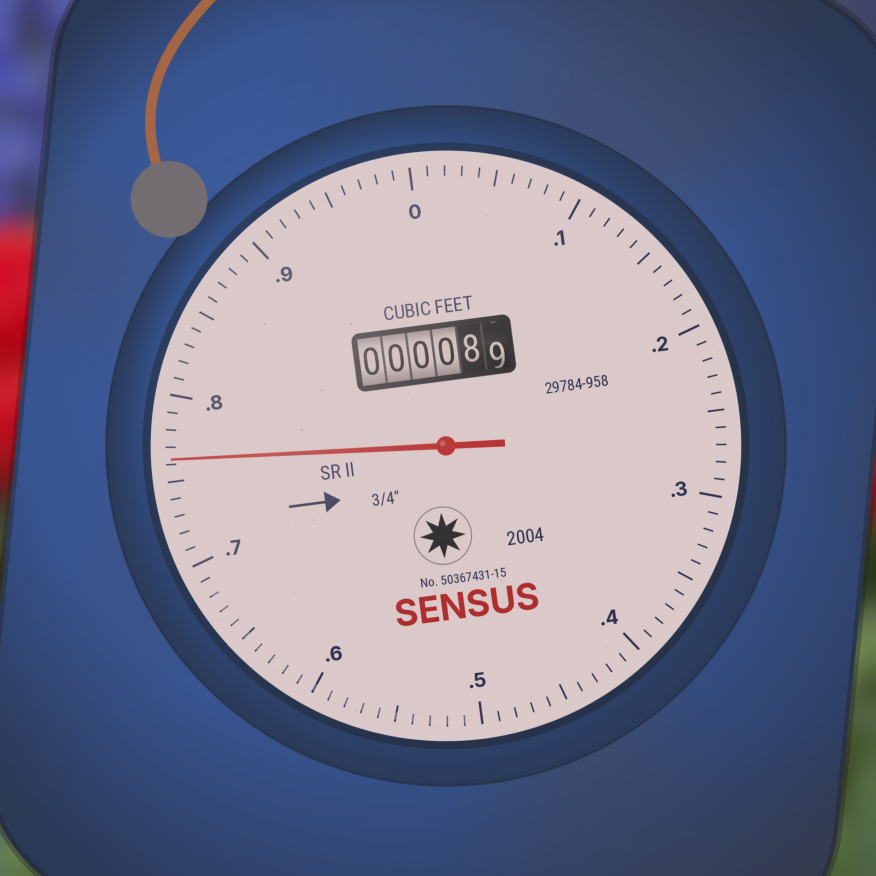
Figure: 88.76
